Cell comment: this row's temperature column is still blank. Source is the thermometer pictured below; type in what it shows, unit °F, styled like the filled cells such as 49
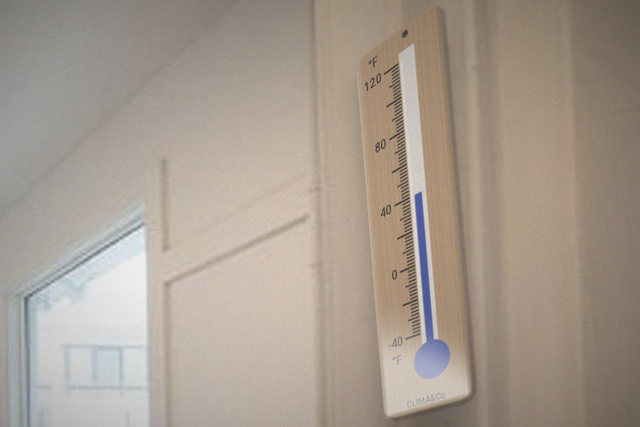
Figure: 40
